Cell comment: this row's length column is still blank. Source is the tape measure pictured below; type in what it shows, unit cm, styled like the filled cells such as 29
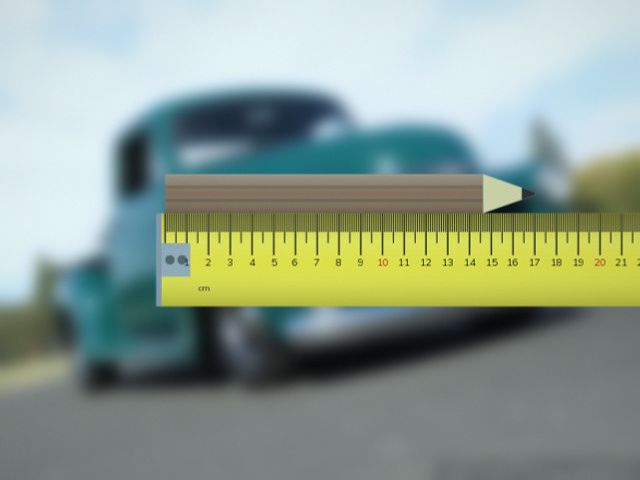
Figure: 17
